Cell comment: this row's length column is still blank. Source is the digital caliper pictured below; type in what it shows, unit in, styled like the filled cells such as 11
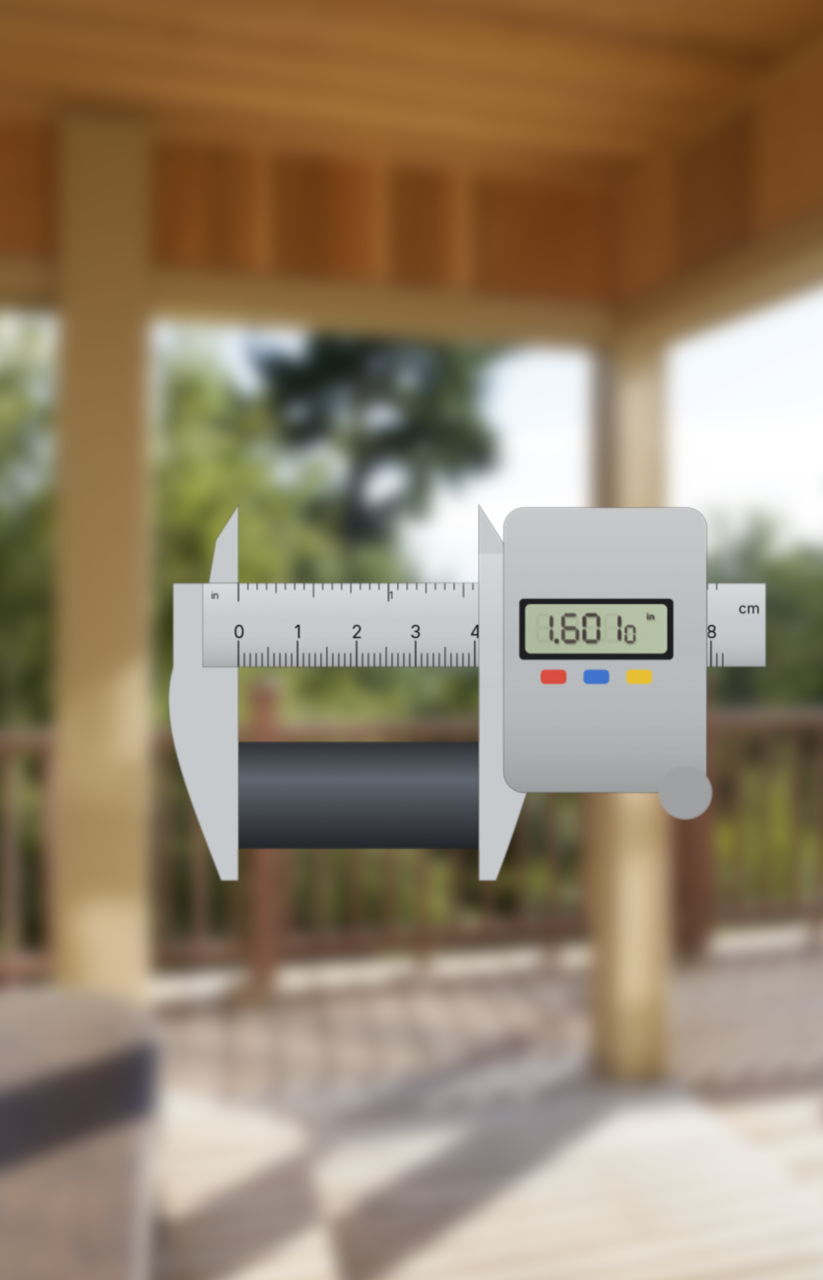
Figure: 1.6010
